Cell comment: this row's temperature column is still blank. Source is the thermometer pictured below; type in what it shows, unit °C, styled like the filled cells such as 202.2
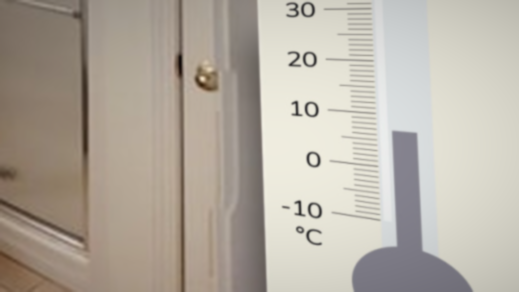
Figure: 7
